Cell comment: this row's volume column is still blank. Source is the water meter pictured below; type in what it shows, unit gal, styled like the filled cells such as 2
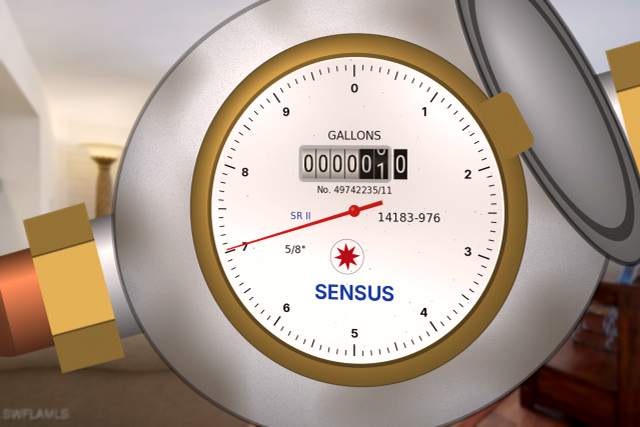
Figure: 7.0
